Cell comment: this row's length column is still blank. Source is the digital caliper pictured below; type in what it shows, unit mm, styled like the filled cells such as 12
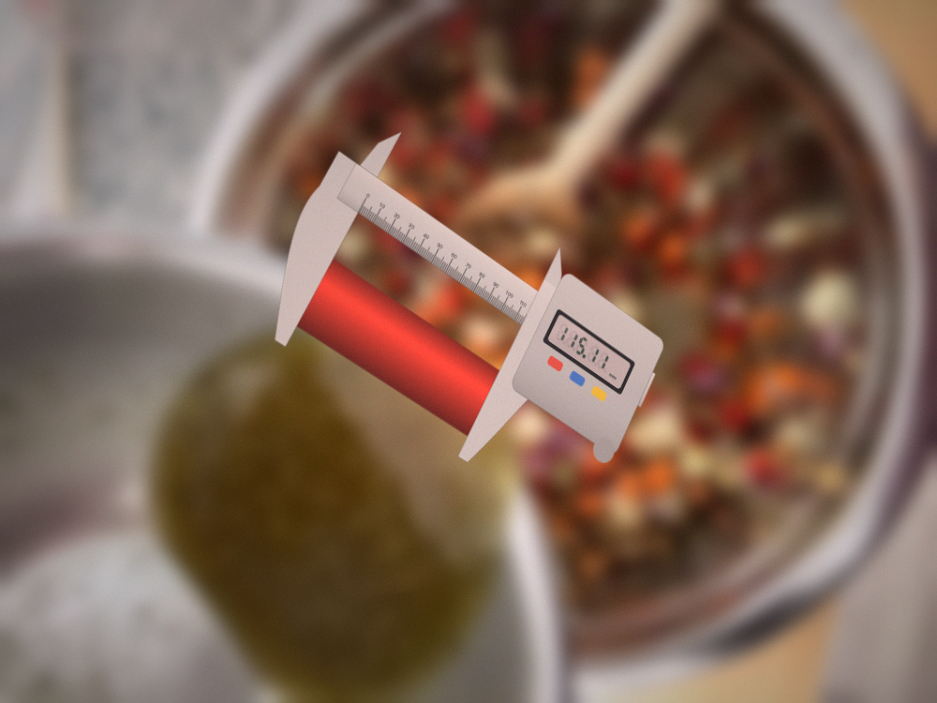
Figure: 115.11
